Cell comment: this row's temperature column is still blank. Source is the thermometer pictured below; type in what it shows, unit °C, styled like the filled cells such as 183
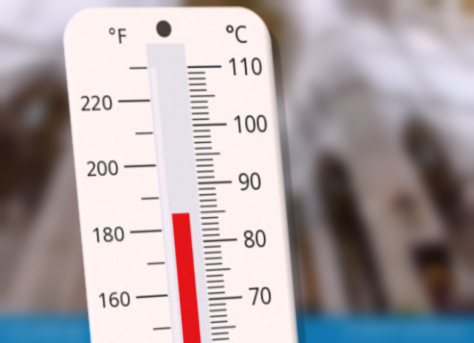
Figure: 85
